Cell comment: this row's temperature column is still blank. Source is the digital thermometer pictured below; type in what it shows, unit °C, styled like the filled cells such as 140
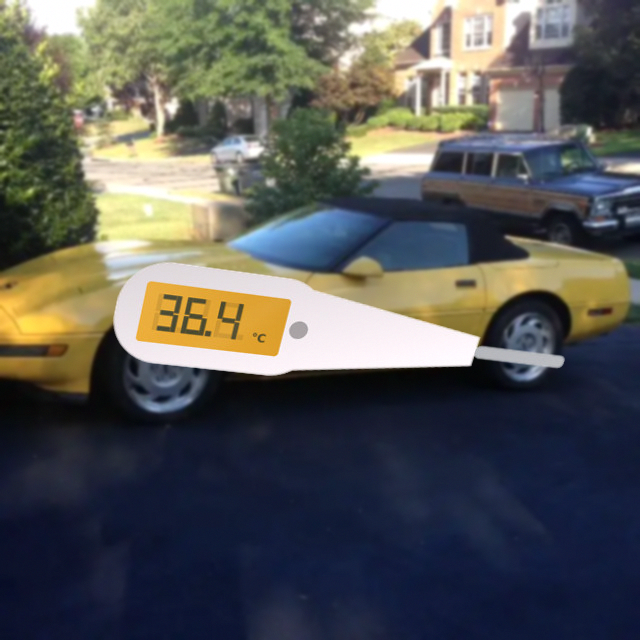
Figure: 36.4
